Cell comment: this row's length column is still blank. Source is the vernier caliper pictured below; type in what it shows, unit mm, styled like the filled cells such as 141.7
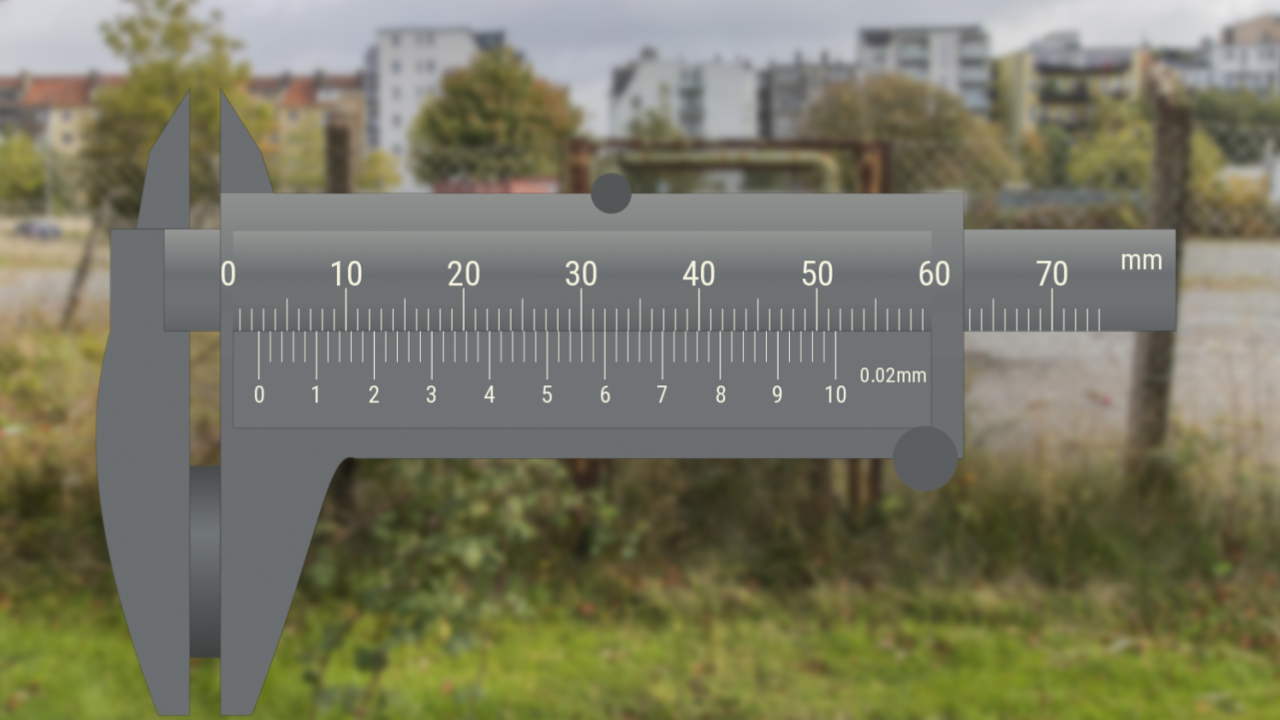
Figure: 2.6
